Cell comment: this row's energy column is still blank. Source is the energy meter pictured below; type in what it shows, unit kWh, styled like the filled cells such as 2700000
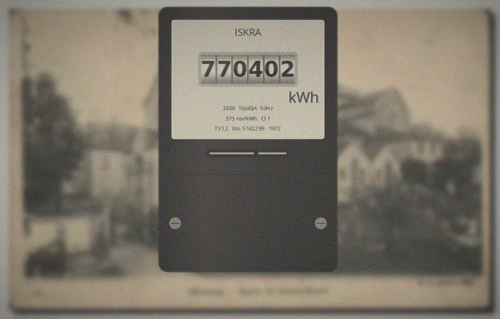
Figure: 770402
